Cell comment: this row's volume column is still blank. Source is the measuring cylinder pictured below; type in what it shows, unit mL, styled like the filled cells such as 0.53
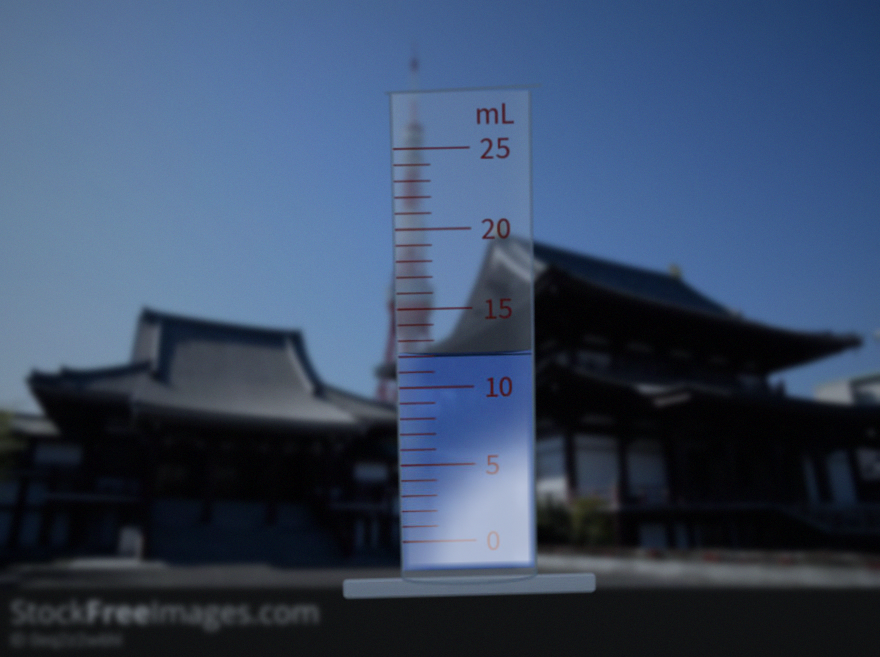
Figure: 12
